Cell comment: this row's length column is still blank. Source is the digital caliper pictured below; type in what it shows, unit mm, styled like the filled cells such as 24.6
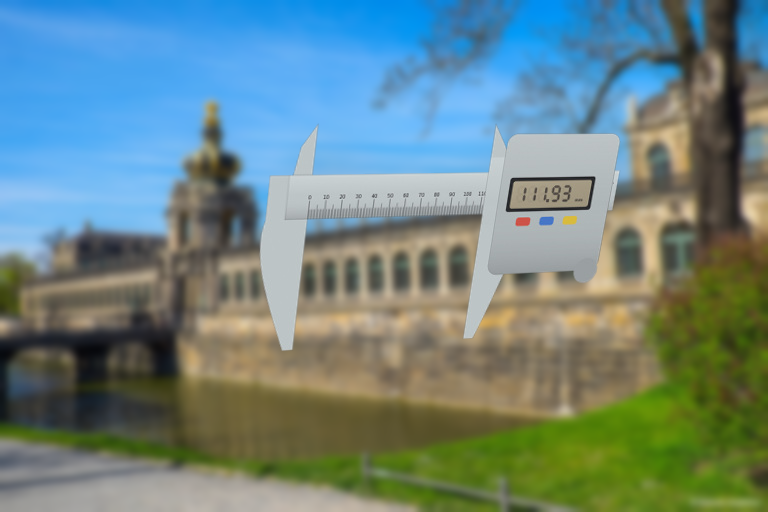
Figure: 111.93
